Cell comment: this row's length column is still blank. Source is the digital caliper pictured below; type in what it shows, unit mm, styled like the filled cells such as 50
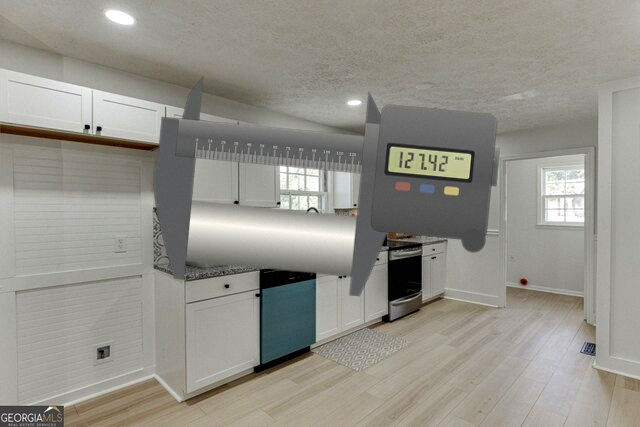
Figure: 127.42
